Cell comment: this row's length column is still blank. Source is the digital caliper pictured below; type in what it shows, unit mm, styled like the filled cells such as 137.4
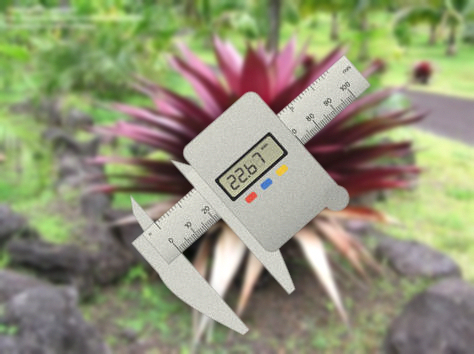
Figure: 22.67
